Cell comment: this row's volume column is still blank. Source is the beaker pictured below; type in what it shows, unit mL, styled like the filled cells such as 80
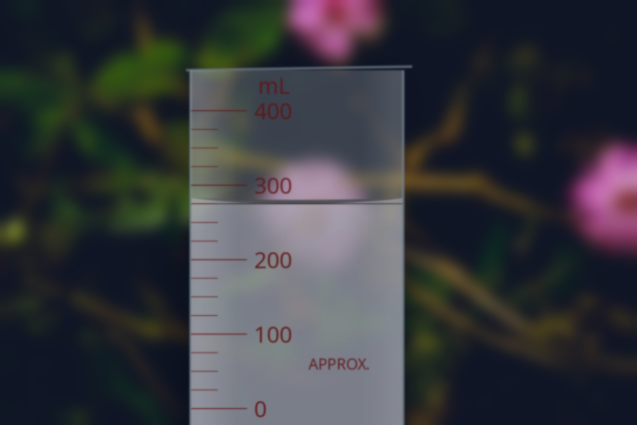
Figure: 275
